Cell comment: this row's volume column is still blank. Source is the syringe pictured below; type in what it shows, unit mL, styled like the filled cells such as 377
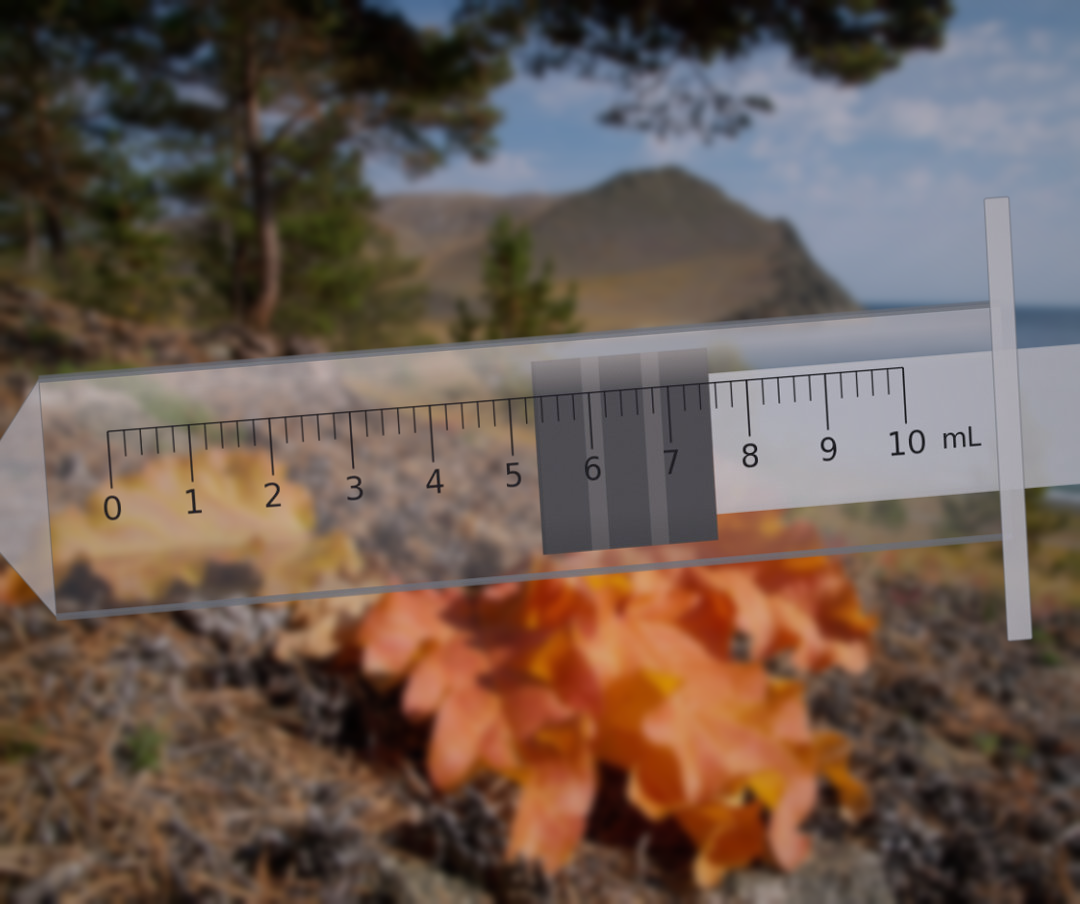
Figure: 5.3
